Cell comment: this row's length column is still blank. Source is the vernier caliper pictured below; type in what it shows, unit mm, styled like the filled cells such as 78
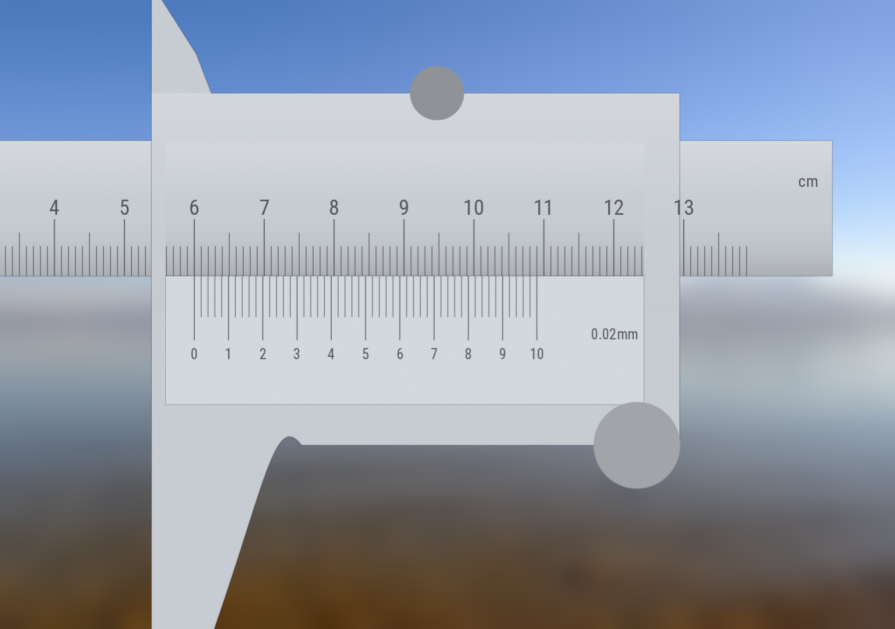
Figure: 60.0
